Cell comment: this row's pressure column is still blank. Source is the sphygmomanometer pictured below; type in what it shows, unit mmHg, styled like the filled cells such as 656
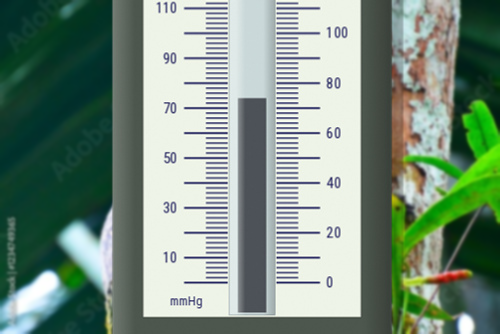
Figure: 74
